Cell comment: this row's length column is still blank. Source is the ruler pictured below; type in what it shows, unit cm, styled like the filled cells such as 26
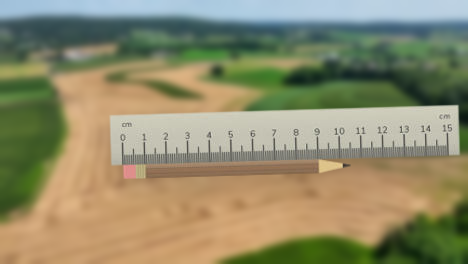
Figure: 10.5
